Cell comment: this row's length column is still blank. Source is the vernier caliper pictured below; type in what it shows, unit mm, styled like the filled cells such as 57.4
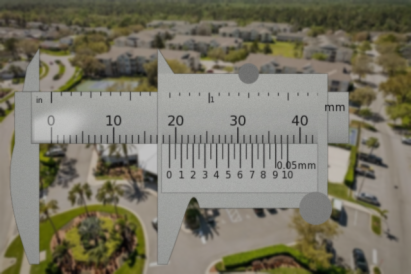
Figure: 19.0
